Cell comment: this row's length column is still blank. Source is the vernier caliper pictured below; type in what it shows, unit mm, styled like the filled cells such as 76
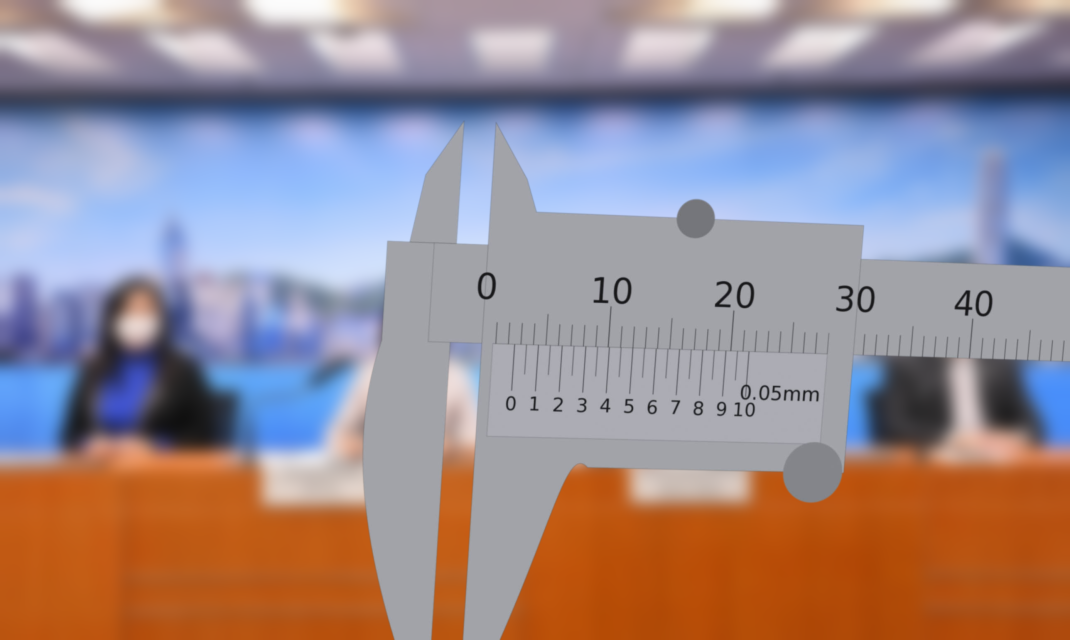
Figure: 2.5
